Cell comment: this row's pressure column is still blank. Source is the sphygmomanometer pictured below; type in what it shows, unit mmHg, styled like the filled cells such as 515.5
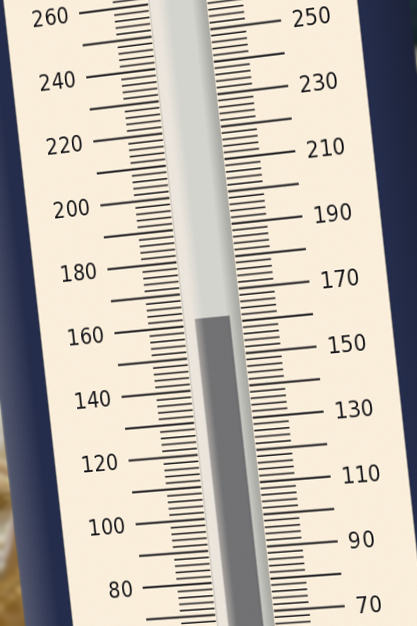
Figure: 162
